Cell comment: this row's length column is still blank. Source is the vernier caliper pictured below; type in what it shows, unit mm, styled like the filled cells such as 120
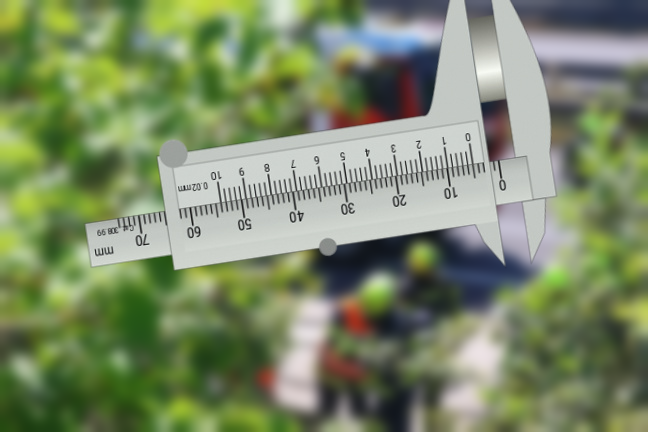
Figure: 5.0
